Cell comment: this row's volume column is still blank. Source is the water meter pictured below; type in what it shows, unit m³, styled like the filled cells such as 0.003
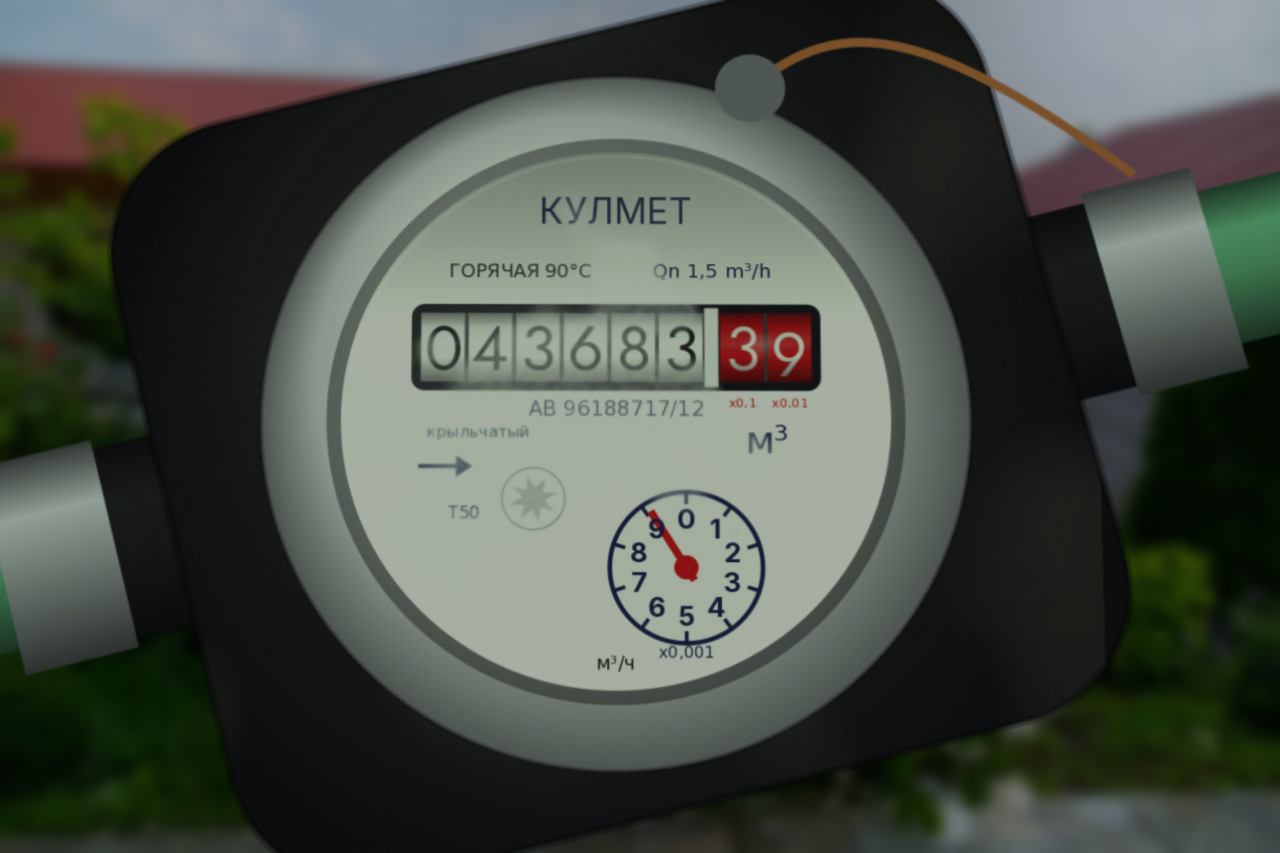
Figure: 43683.389
